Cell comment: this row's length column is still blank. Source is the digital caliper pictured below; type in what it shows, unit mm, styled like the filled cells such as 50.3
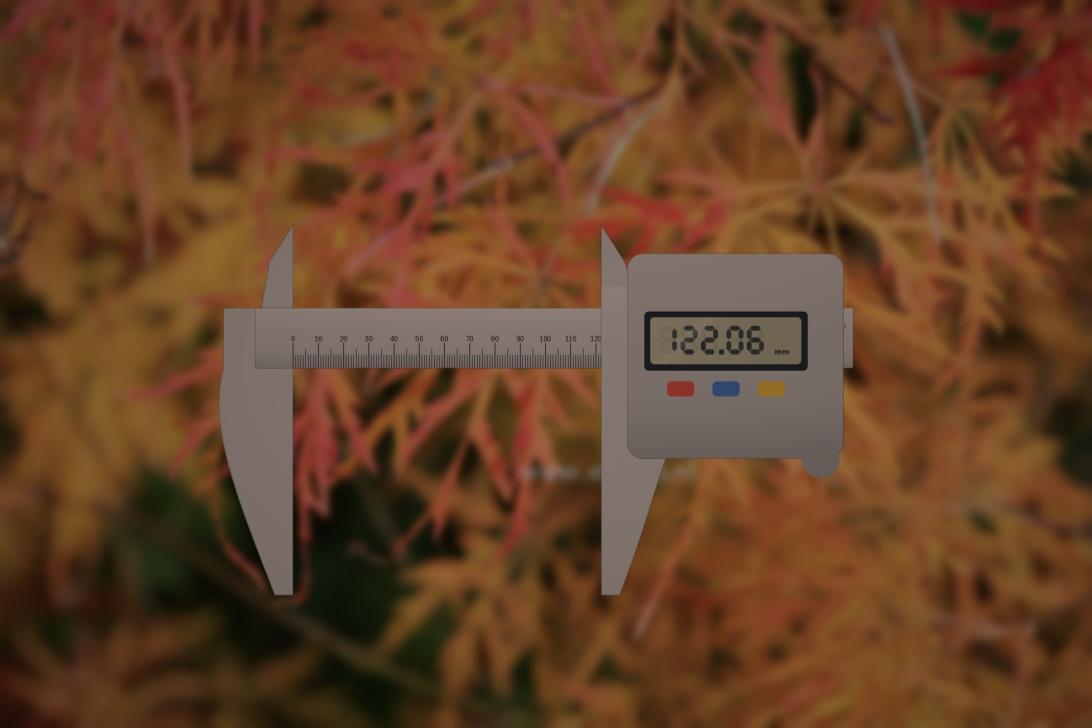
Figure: 122.06
